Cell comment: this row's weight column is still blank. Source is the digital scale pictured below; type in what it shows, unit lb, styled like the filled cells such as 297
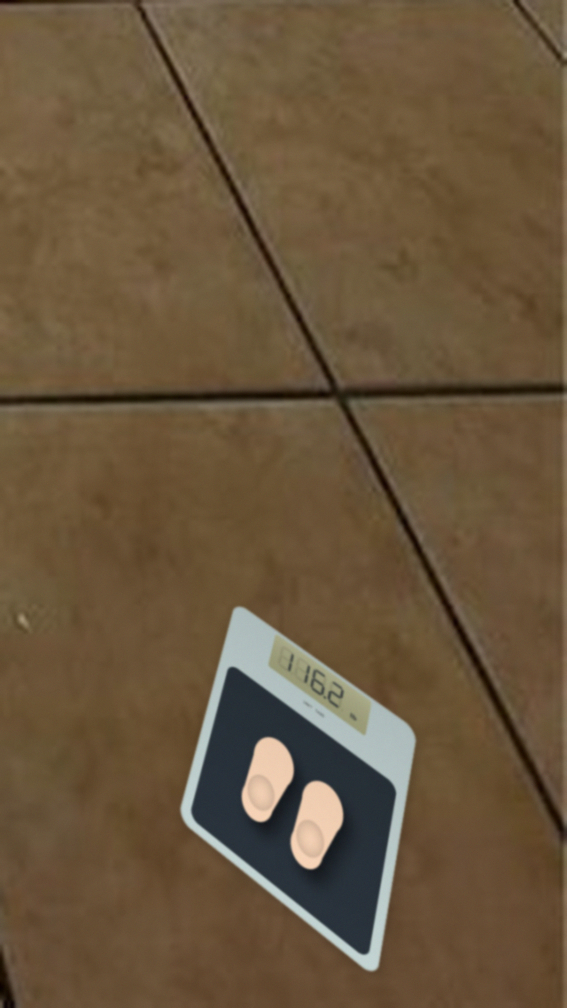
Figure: 116.2
